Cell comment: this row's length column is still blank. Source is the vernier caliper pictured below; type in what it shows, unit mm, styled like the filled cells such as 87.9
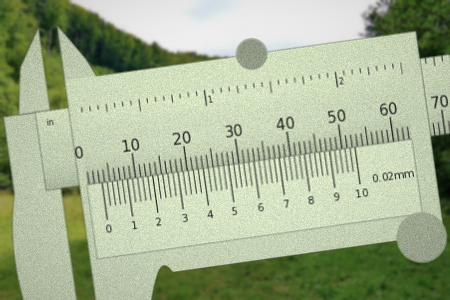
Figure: 3.5
